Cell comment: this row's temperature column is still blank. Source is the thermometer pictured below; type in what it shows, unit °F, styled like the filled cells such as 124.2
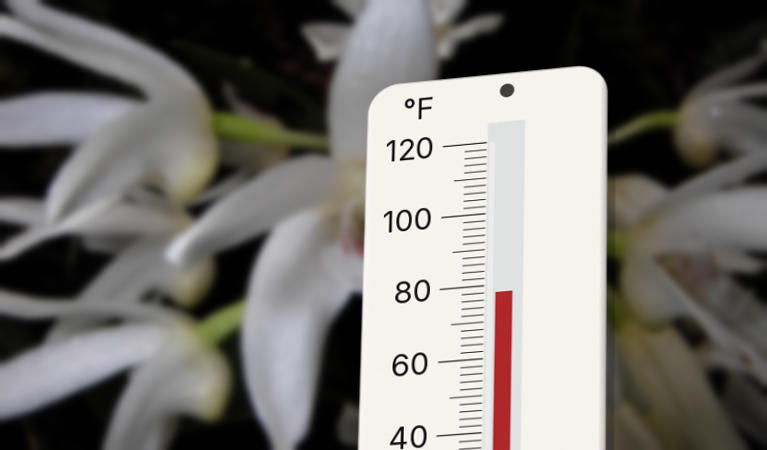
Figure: 78
